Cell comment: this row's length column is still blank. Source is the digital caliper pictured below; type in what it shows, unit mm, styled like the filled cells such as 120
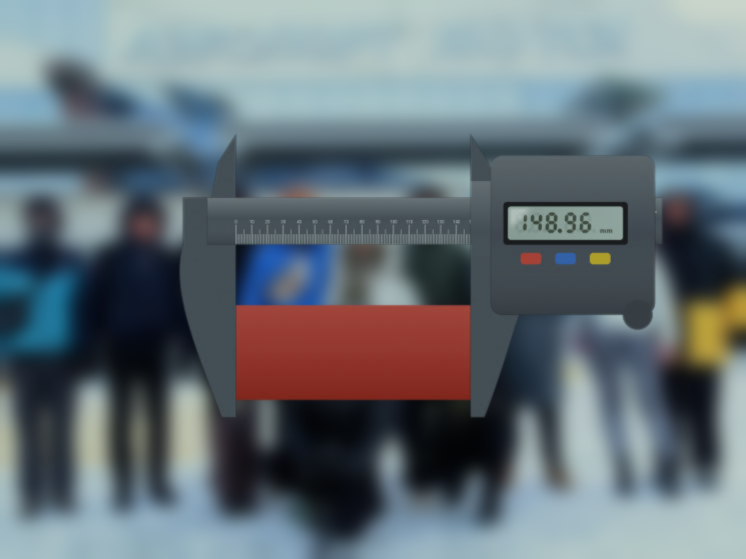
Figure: 148.96
